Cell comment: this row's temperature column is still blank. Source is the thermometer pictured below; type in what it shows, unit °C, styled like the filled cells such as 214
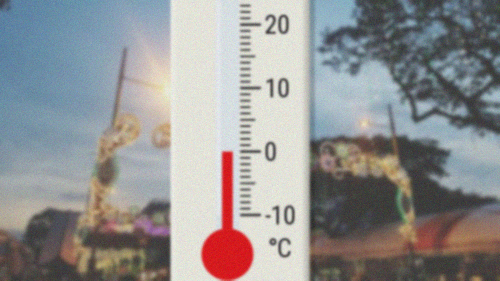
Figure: 0
